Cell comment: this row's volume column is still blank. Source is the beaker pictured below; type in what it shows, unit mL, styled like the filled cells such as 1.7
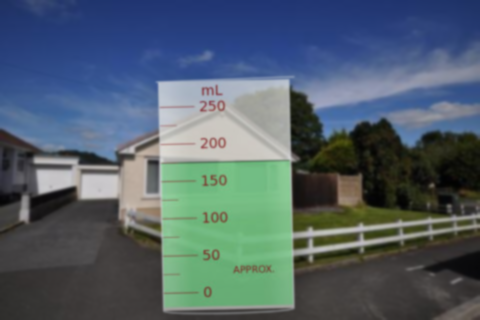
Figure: 175
